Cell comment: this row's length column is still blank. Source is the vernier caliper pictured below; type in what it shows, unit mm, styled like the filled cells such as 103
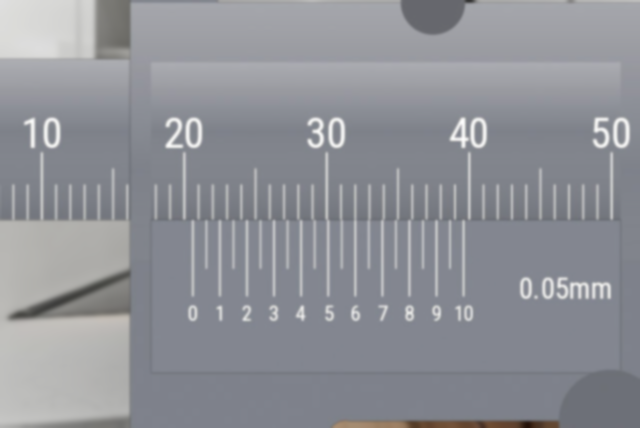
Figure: 20.6
